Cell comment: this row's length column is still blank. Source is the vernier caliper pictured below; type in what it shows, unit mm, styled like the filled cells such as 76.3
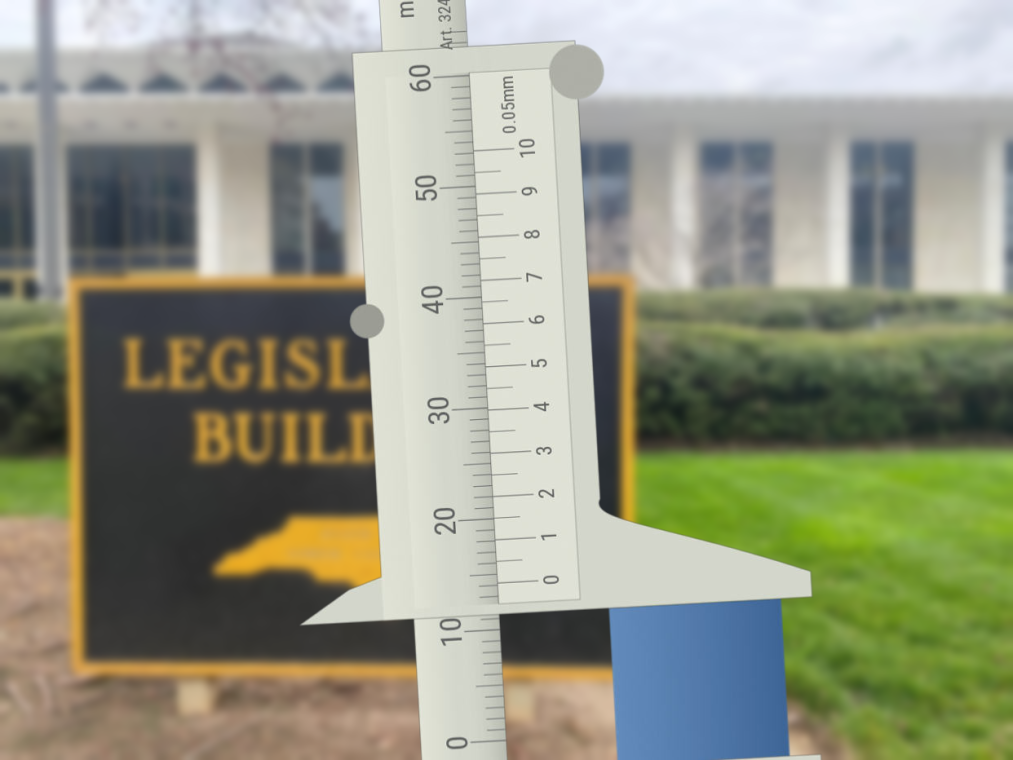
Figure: 14.2
